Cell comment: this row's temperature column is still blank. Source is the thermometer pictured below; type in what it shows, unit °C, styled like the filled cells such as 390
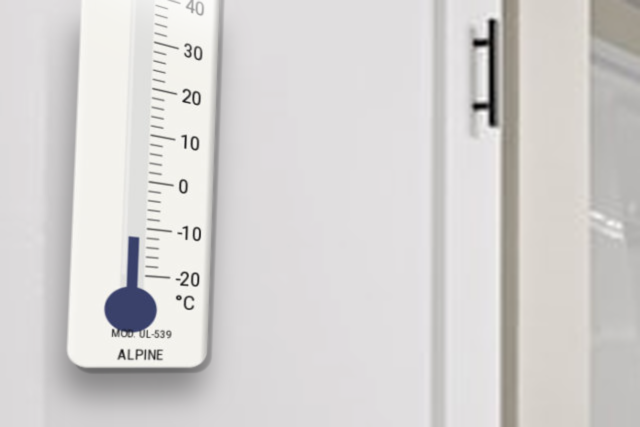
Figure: -12
